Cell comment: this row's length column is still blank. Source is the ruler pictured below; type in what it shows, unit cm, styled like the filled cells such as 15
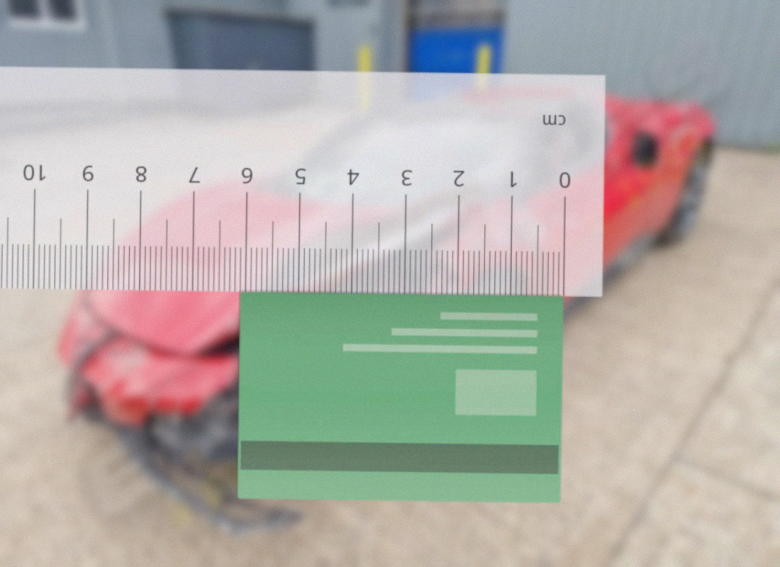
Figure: 6.1
